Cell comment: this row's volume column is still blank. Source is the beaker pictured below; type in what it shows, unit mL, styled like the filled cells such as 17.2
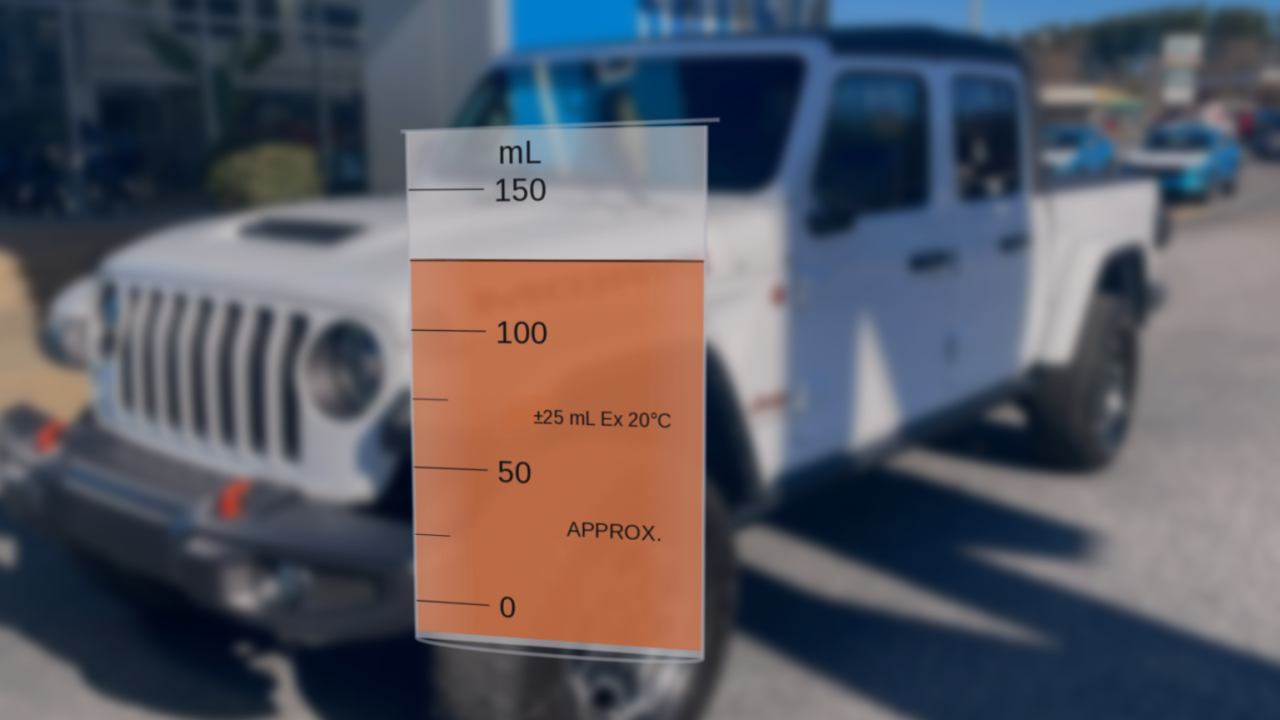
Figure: 125
